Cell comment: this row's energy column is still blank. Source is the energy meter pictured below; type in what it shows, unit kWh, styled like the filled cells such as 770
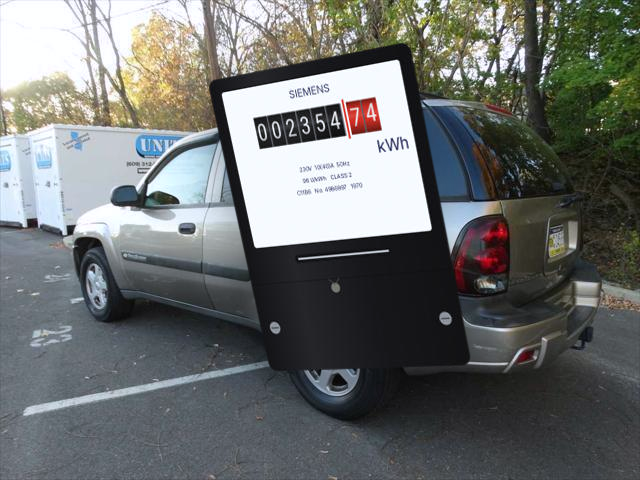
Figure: 2354.74
